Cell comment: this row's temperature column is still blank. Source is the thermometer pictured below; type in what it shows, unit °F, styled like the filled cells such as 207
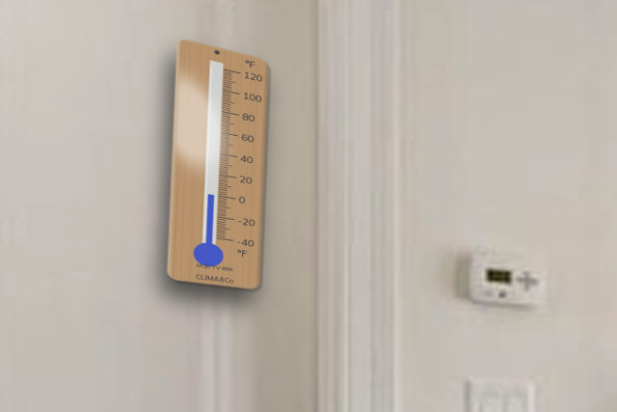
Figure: 0
